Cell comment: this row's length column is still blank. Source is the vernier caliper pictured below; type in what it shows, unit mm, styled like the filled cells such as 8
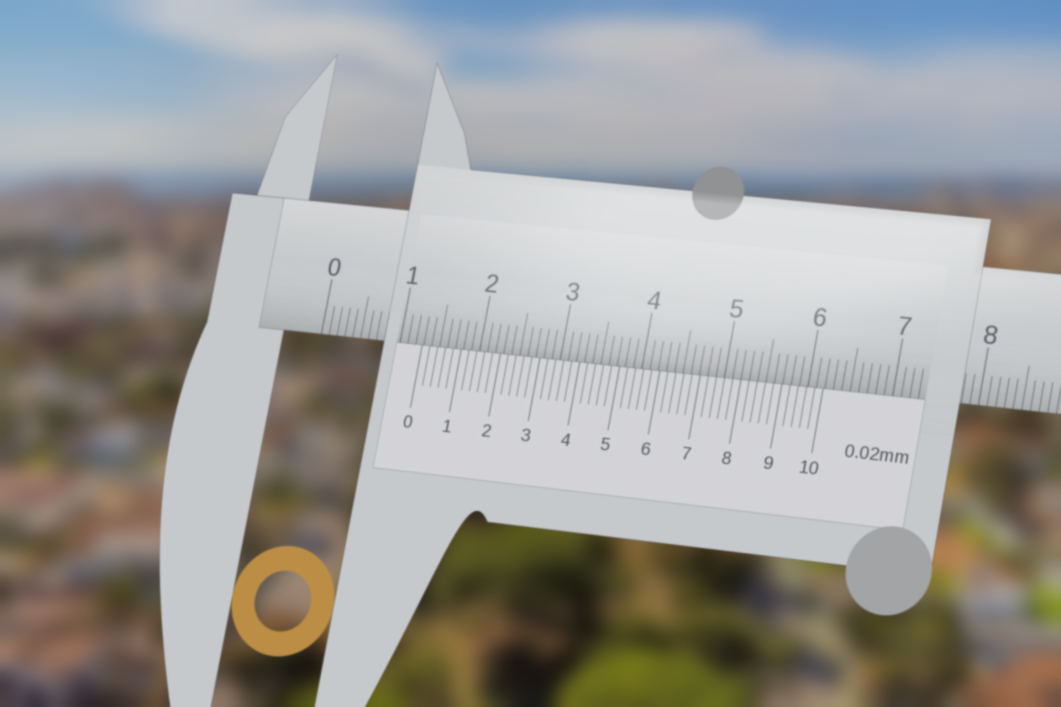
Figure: 12.8
